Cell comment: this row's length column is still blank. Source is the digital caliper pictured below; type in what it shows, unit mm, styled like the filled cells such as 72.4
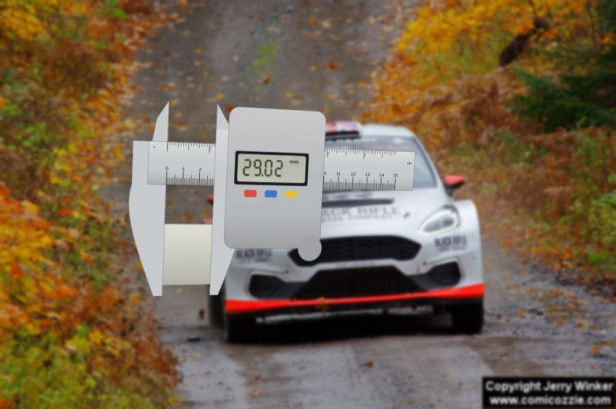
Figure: 29.02
